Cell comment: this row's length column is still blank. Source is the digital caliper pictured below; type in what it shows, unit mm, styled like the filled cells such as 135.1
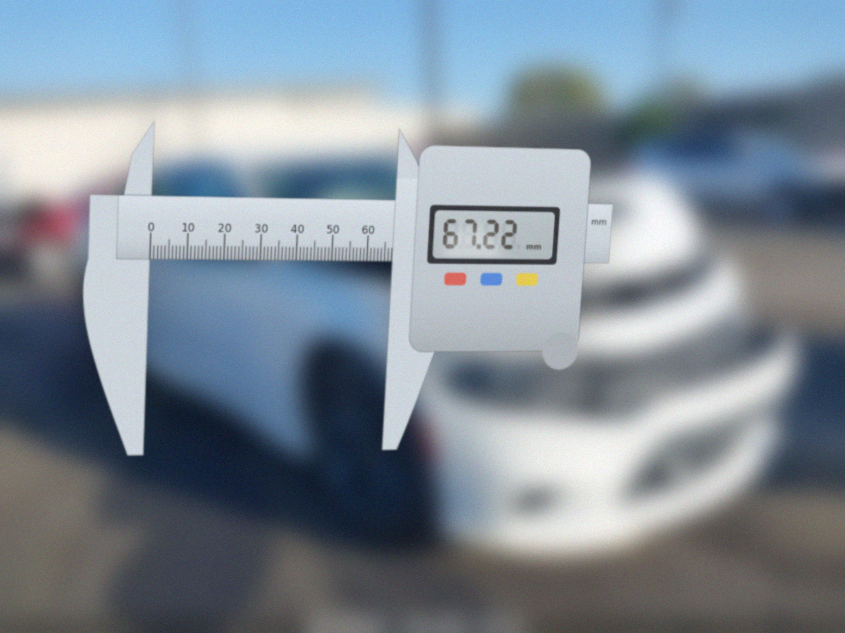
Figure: 67.22
